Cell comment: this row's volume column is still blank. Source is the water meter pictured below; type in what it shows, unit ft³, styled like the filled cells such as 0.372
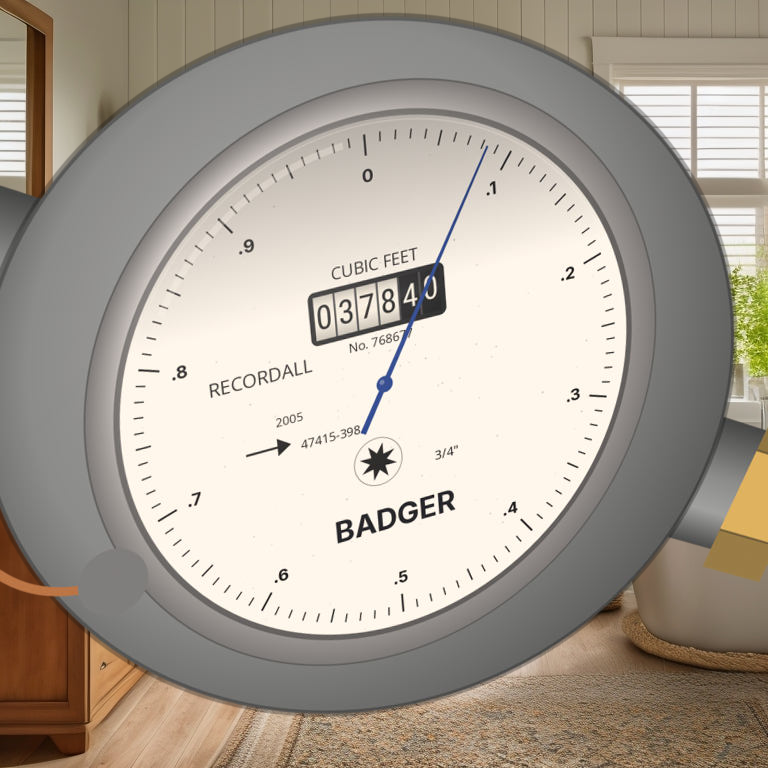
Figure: 37840.08
